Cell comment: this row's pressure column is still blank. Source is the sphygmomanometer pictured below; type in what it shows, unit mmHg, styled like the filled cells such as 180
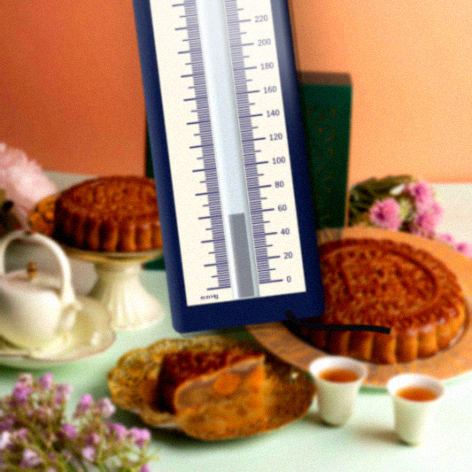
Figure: 60
